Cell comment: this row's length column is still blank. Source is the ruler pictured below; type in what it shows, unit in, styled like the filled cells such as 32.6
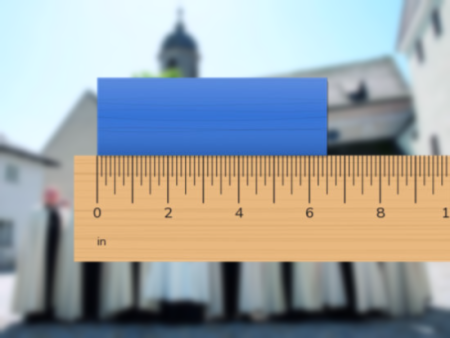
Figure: 6.5
